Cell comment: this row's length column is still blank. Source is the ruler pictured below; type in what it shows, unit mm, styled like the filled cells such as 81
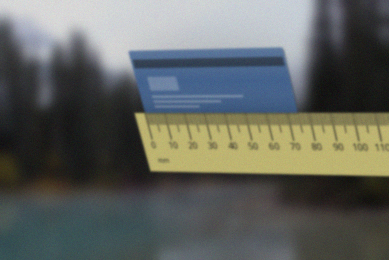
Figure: 75
